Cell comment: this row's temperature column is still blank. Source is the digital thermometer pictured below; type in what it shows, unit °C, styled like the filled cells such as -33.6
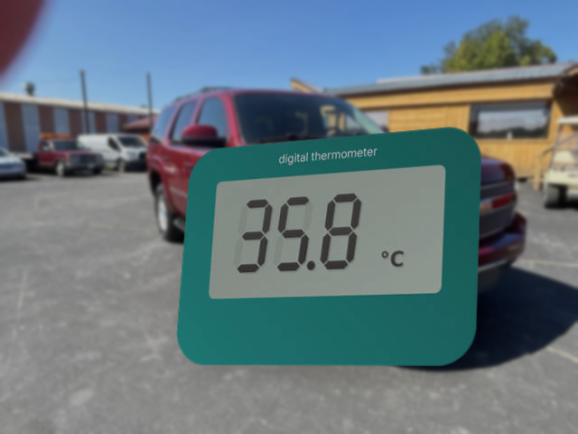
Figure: 35.8
